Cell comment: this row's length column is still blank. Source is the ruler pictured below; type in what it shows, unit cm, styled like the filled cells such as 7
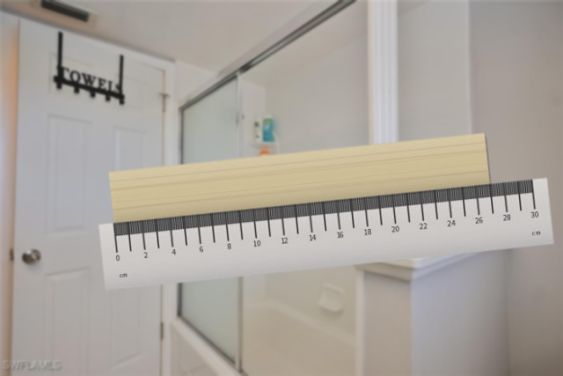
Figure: 27
